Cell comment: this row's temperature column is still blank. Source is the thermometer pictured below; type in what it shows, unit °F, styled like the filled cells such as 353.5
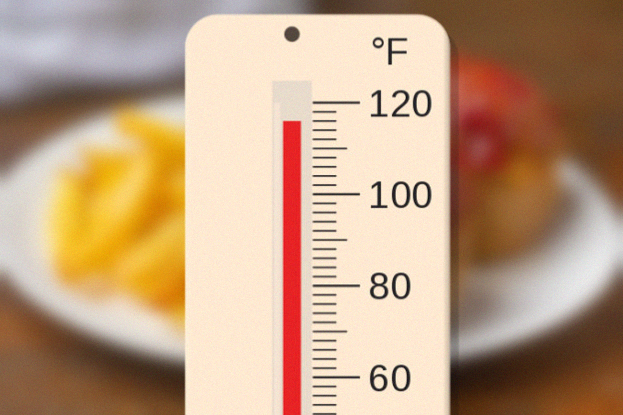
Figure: 116
